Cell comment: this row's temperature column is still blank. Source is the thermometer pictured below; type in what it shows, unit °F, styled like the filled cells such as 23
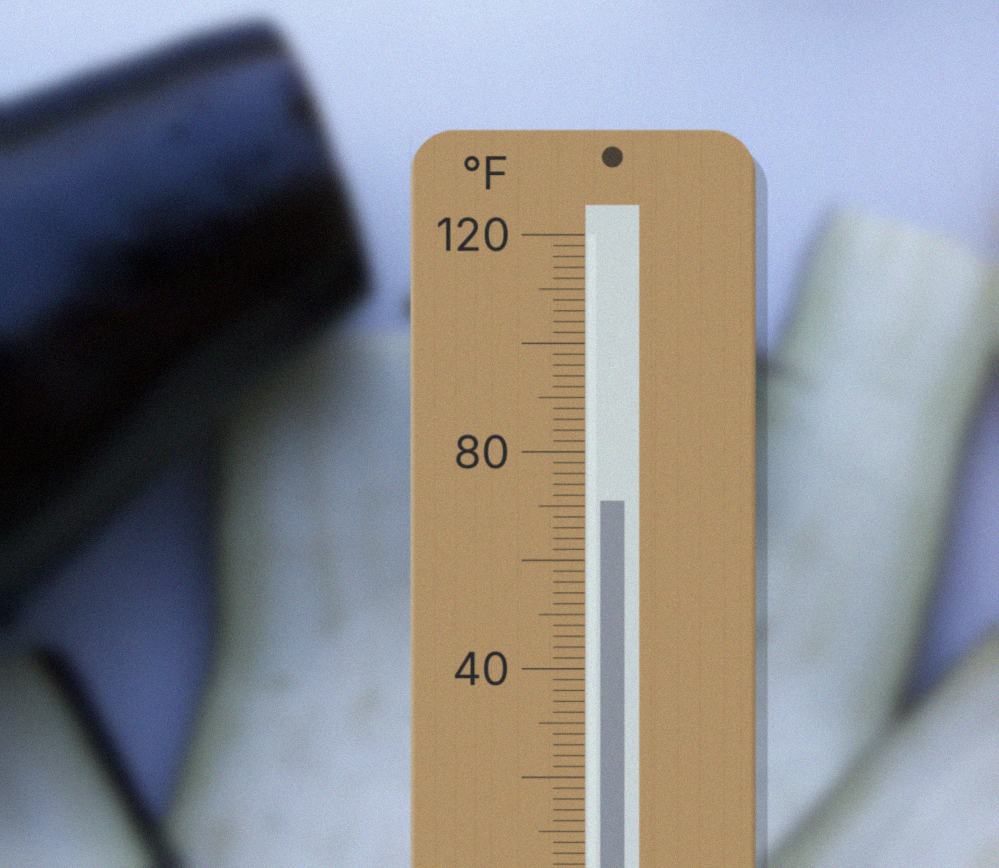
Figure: 71
